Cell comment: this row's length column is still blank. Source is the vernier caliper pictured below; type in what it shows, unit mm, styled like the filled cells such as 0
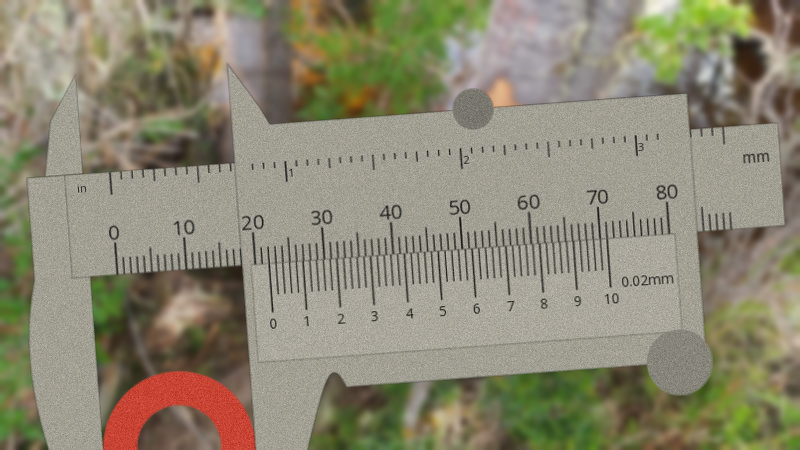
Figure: 22.0
